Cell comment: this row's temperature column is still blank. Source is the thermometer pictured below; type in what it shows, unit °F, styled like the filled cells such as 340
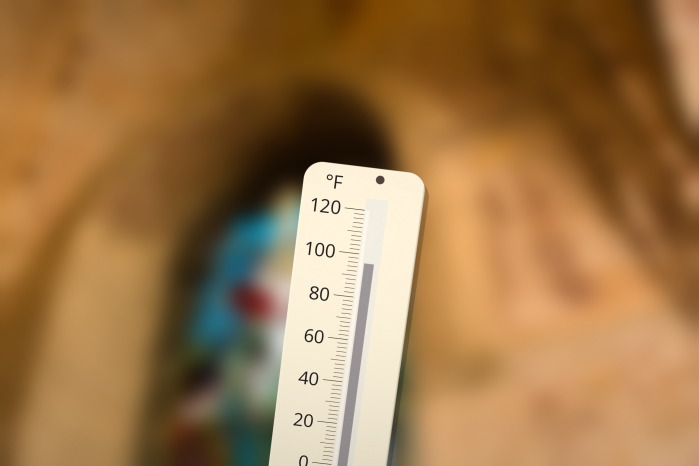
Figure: 96
